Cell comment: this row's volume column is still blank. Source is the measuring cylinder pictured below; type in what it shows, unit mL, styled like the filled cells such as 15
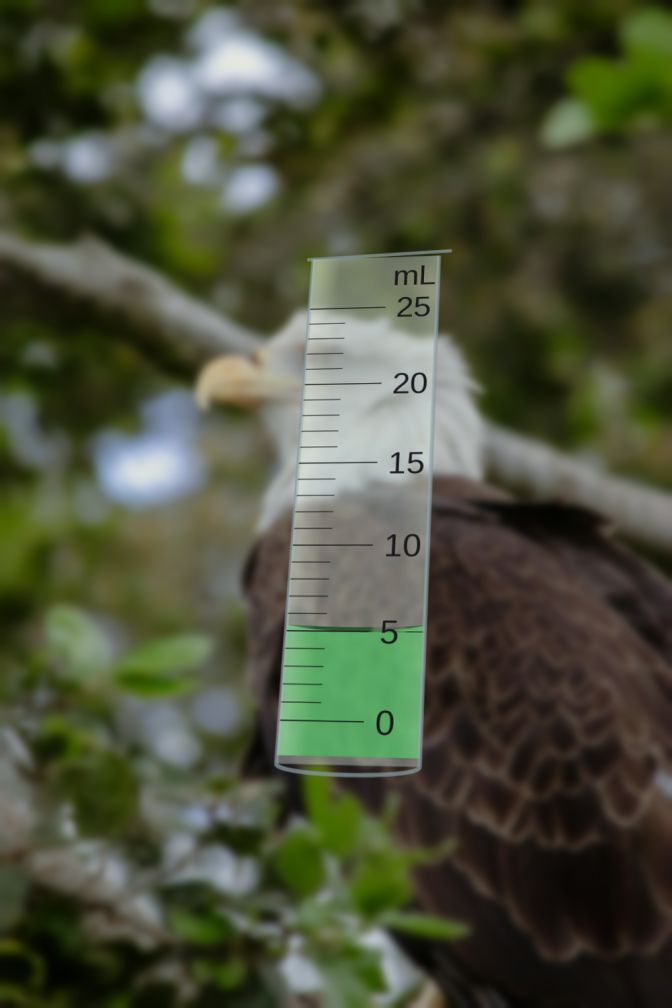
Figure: 5
